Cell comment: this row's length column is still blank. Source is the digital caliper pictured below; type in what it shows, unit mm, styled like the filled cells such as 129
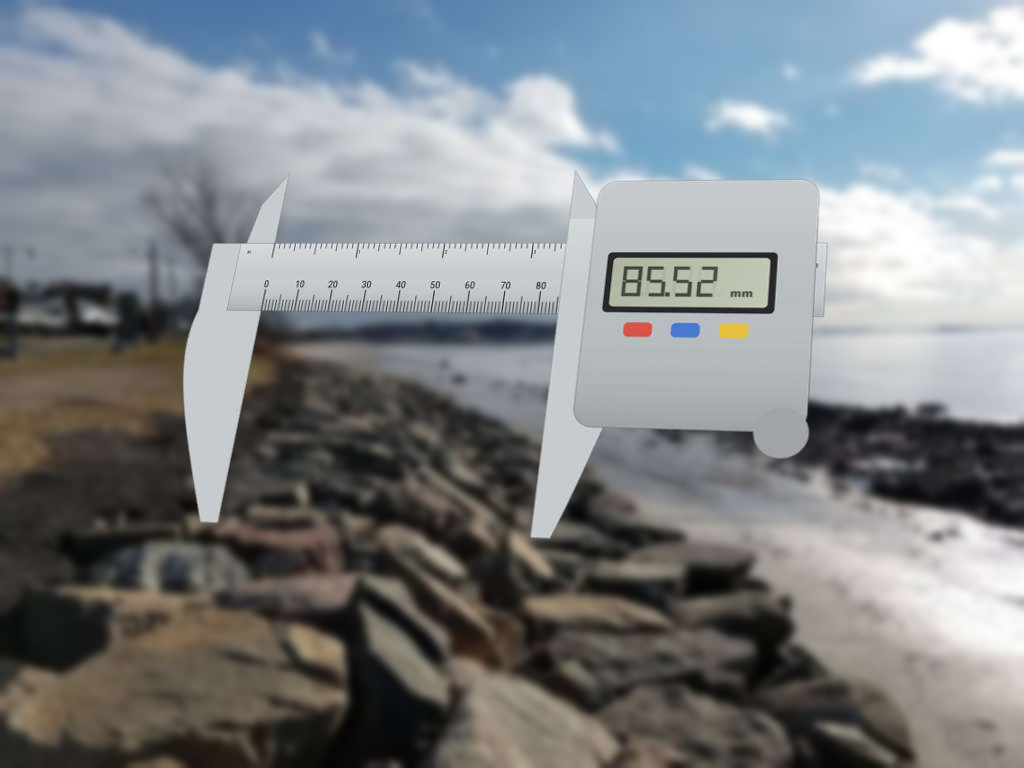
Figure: 85.52
